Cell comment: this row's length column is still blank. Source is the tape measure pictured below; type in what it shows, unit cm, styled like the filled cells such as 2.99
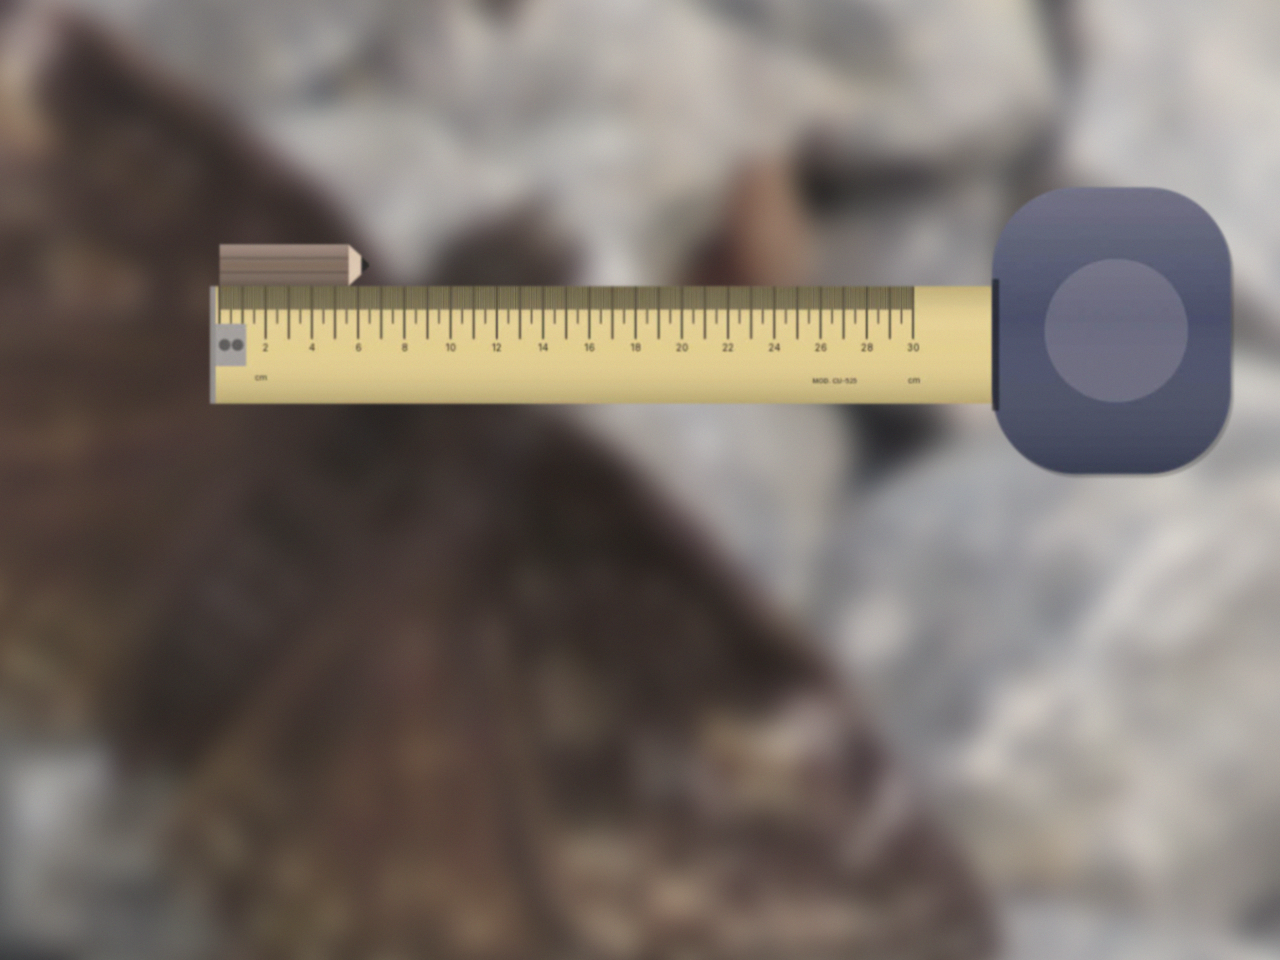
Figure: 6.5
